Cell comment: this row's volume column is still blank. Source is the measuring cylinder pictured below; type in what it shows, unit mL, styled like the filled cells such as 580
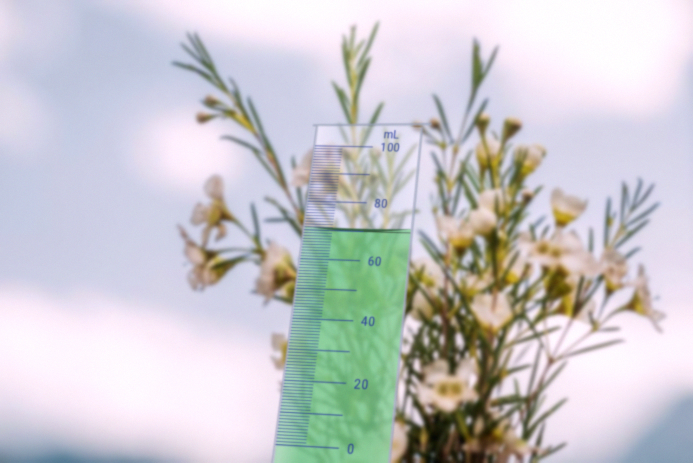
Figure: 70
